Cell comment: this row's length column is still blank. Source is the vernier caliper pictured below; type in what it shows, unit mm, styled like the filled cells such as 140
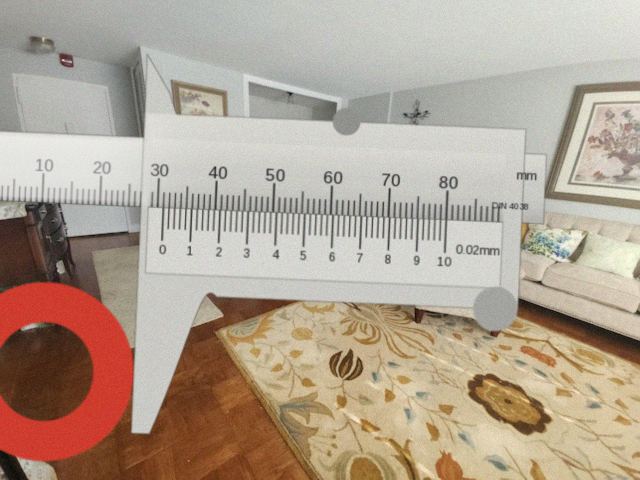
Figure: 31.0
